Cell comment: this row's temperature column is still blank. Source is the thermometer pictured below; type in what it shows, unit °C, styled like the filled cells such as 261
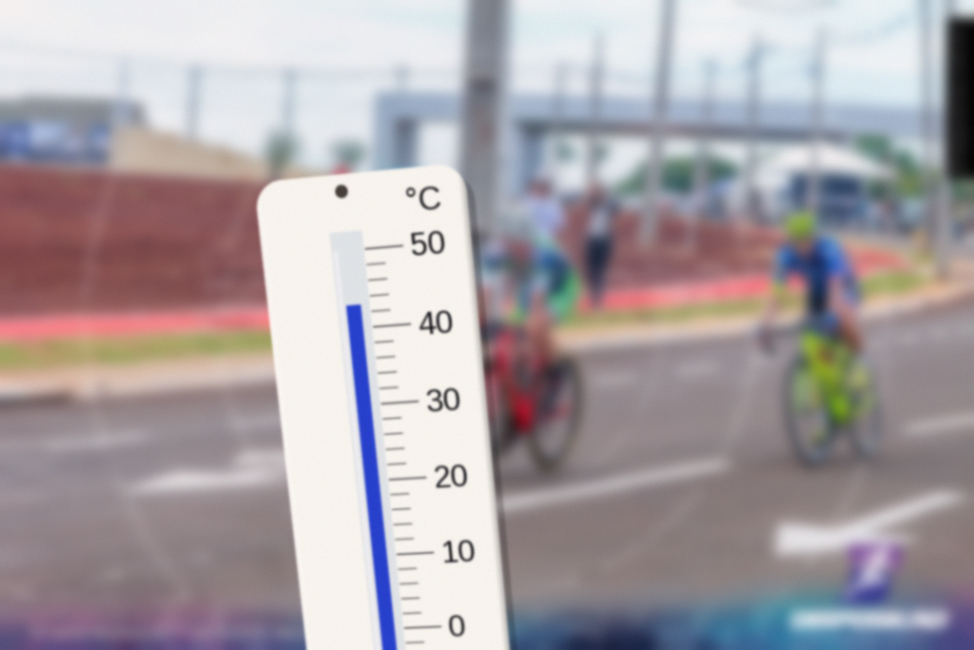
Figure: 43
